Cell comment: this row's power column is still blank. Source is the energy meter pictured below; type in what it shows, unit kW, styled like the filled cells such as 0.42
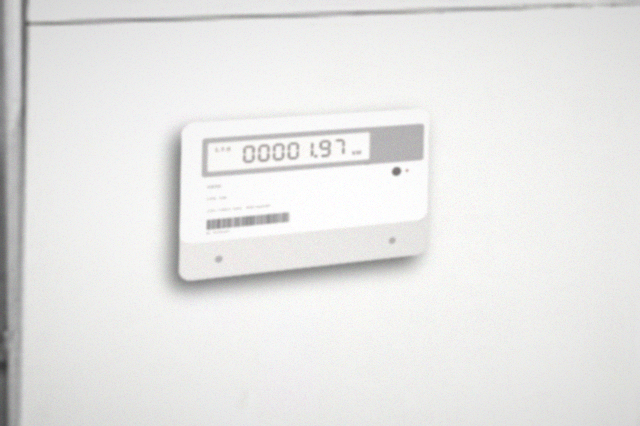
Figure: 1.97
